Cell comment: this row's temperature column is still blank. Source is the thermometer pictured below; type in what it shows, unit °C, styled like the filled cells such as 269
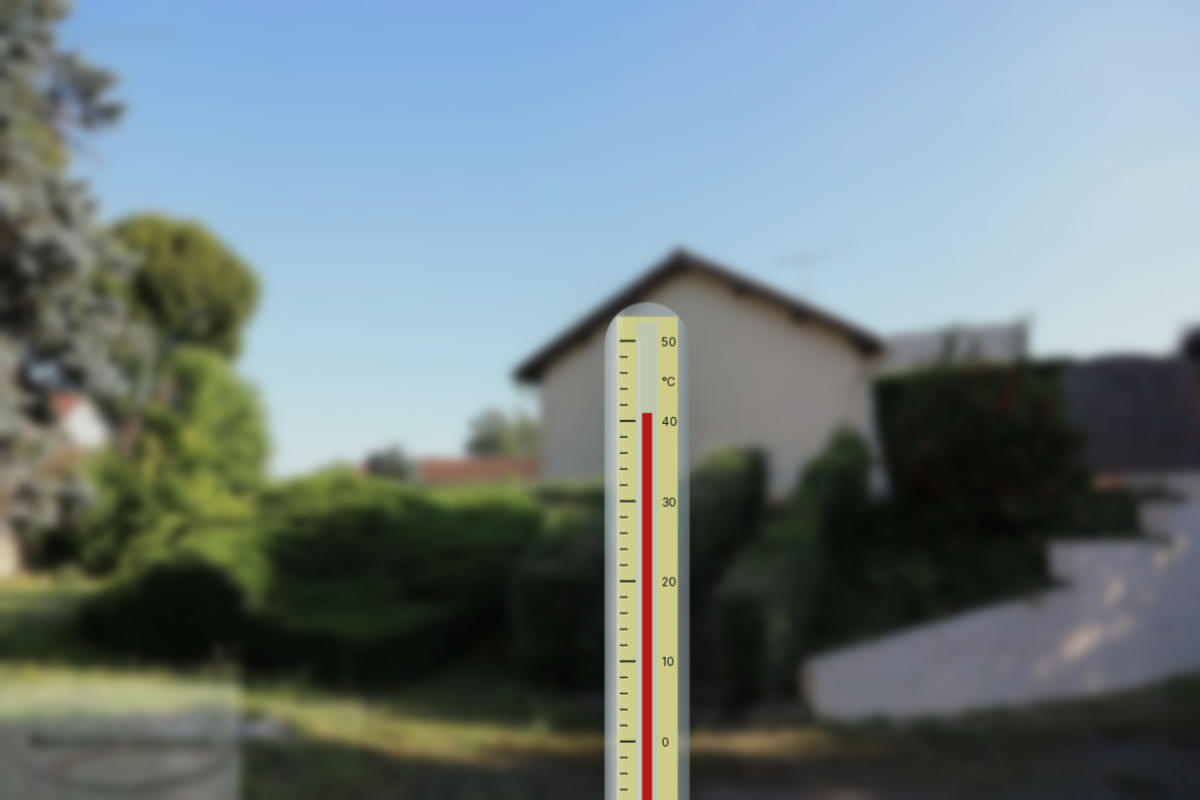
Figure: 41
